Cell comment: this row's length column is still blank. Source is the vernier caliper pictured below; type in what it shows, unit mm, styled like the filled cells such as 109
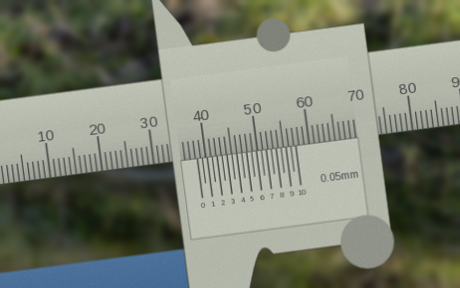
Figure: 38.4
